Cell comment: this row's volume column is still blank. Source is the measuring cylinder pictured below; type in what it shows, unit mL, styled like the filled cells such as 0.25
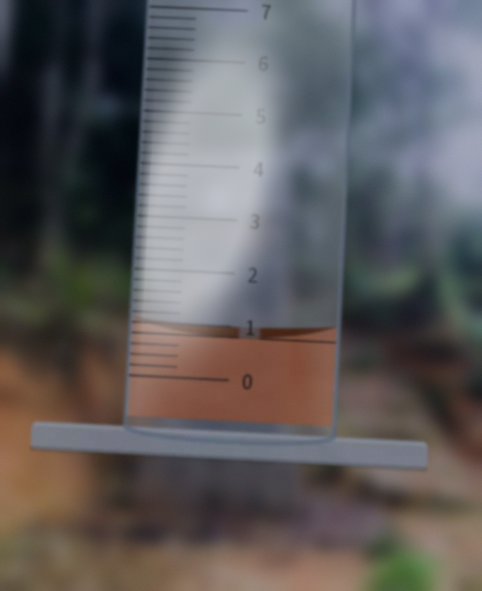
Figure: 0.8
